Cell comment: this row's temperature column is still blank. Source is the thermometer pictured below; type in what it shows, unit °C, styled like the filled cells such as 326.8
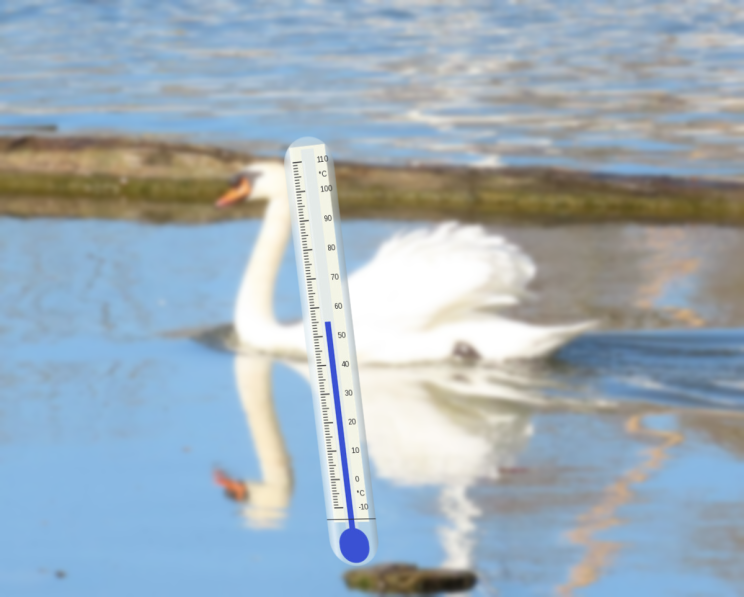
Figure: 55
